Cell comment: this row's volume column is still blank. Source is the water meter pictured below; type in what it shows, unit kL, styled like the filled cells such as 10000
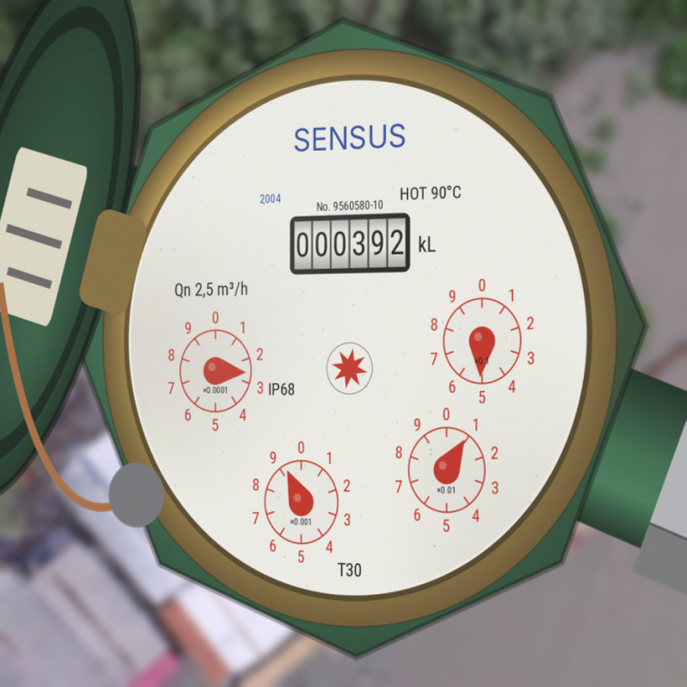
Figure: 392.5092
